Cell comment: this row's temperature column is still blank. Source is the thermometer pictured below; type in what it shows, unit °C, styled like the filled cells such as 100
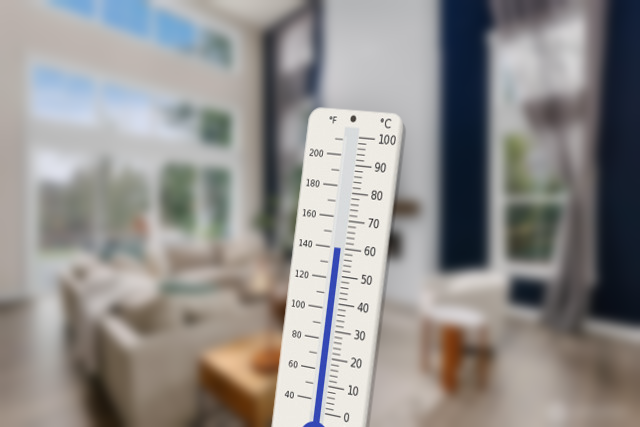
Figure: 60
